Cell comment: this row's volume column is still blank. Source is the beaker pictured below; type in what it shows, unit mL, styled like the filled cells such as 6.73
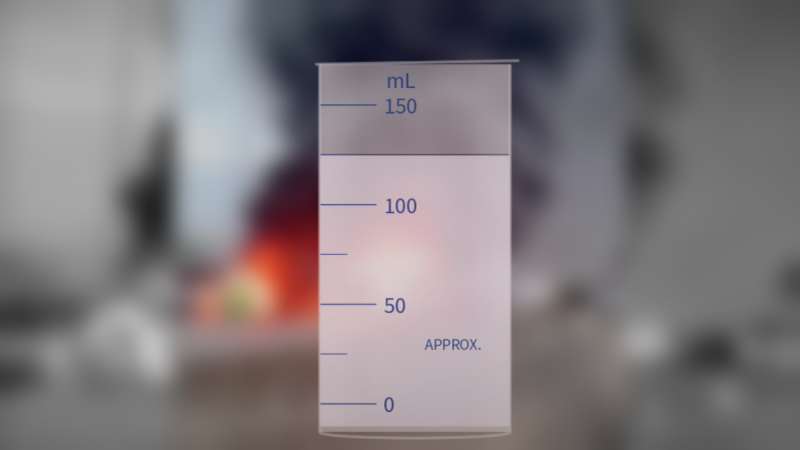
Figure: 125
